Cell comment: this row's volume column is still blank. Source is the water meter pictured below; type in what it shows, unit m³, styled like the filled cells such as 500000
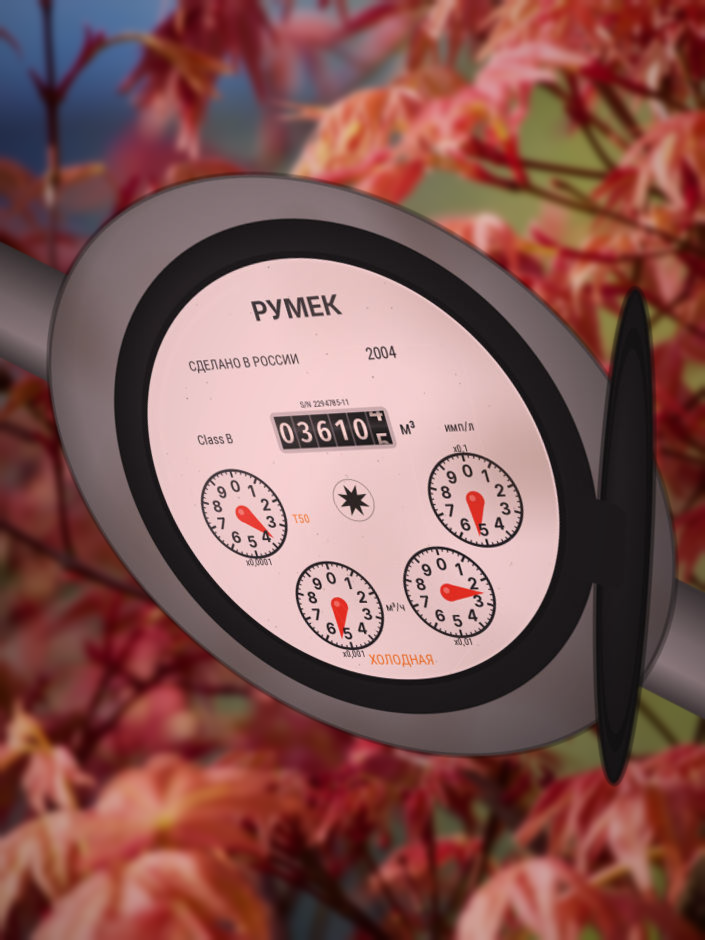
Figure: 36104.5253
